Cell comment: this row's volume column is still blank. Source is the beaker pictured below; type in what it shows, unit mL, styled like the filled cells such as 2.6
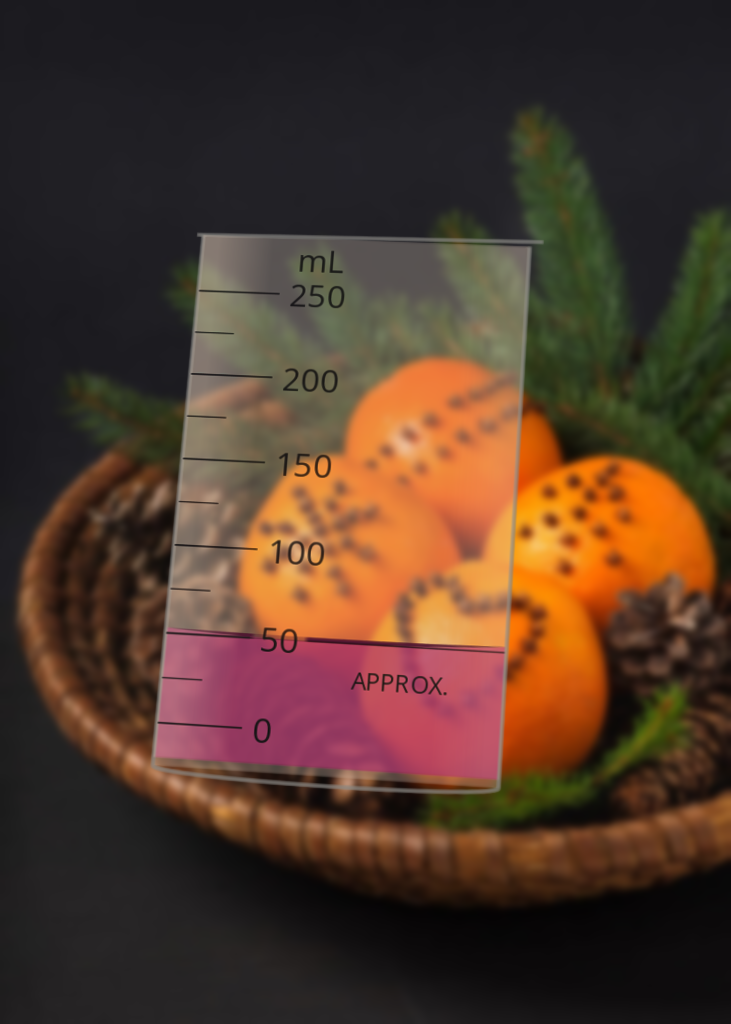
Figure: 50
